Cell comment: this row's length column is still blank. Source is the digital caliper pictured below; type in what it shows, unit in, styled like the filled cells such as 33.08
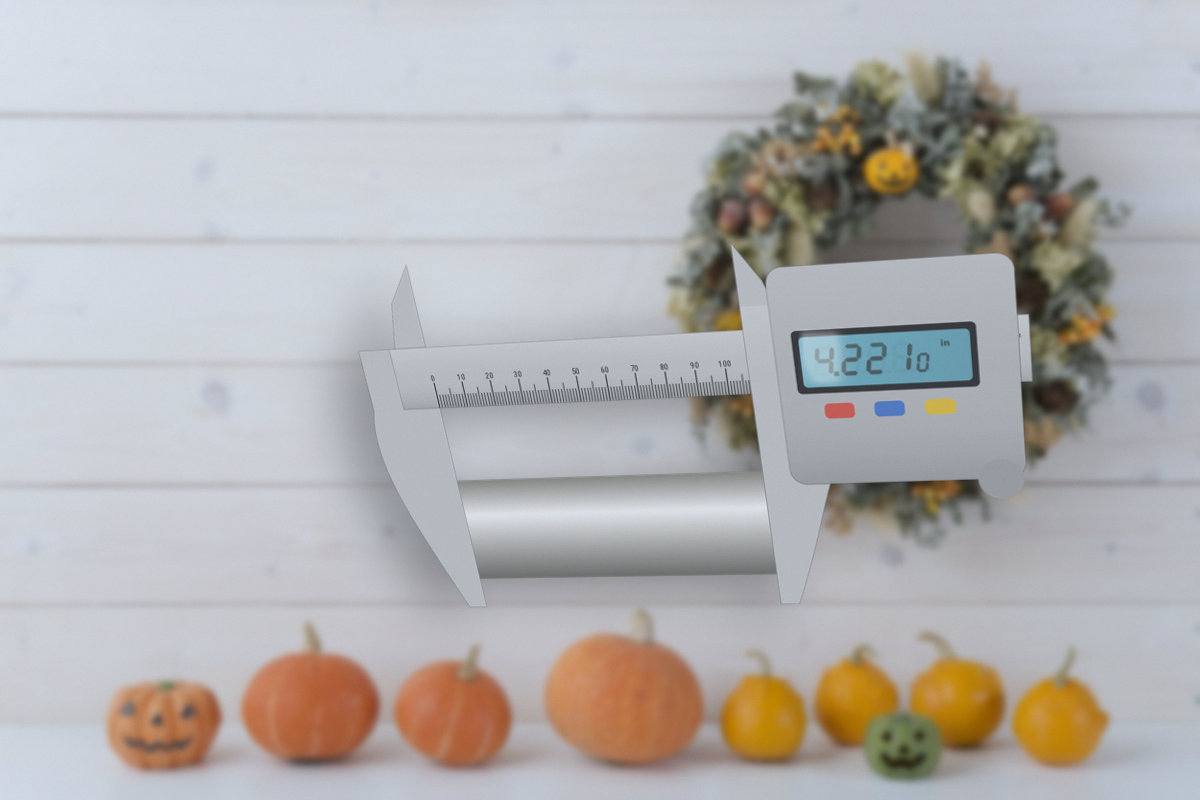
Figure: 4.2210
